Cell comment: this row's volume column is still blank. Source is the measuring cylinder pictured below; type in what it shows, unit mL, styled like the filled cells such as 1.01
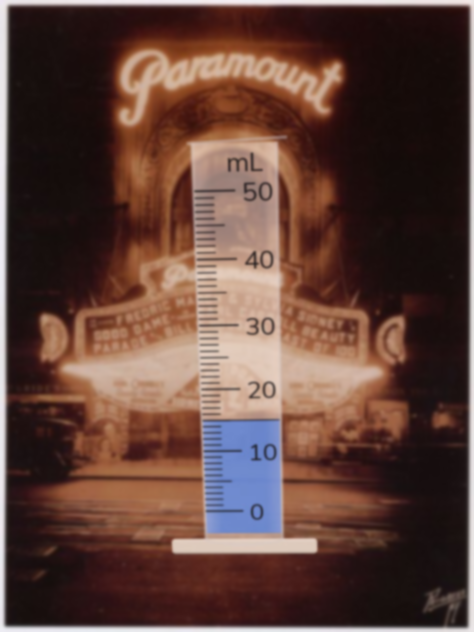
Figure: 15
